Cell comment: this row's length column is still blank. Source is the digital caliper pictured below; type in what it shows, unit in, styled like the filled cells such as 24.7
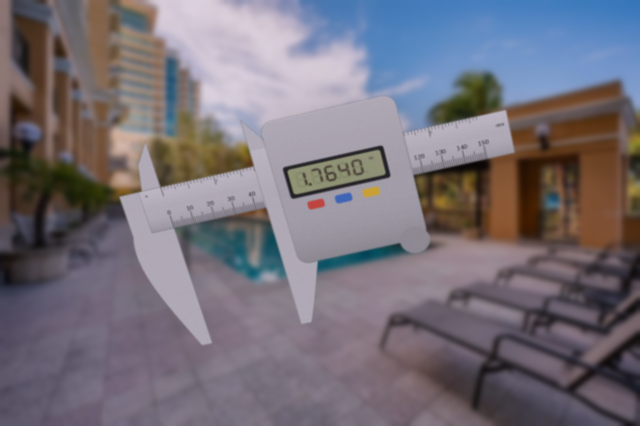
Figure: 1.7640
